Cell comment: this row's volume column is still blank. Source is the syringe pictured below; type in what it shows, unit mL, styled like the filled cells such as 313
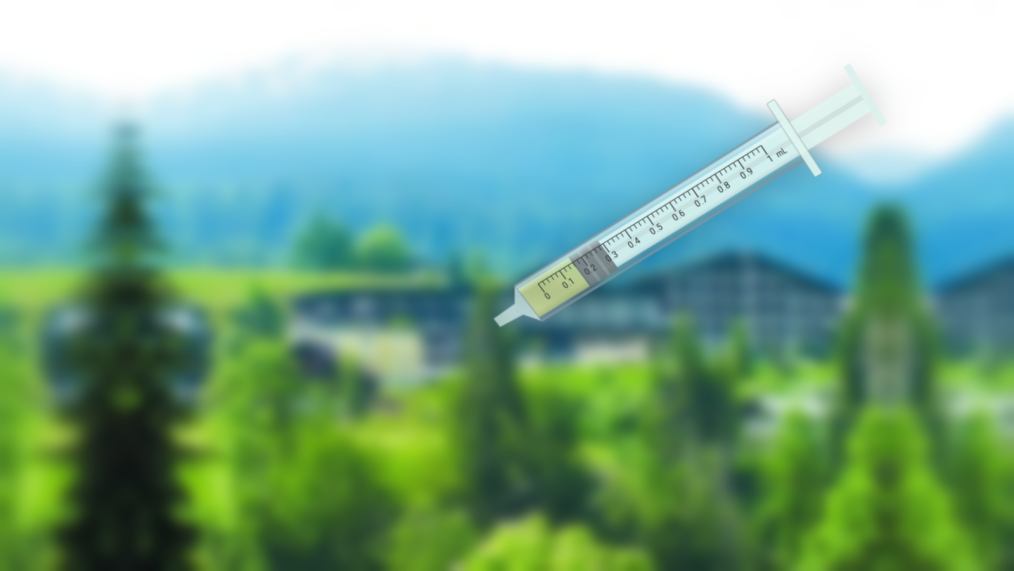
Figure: 0.16
